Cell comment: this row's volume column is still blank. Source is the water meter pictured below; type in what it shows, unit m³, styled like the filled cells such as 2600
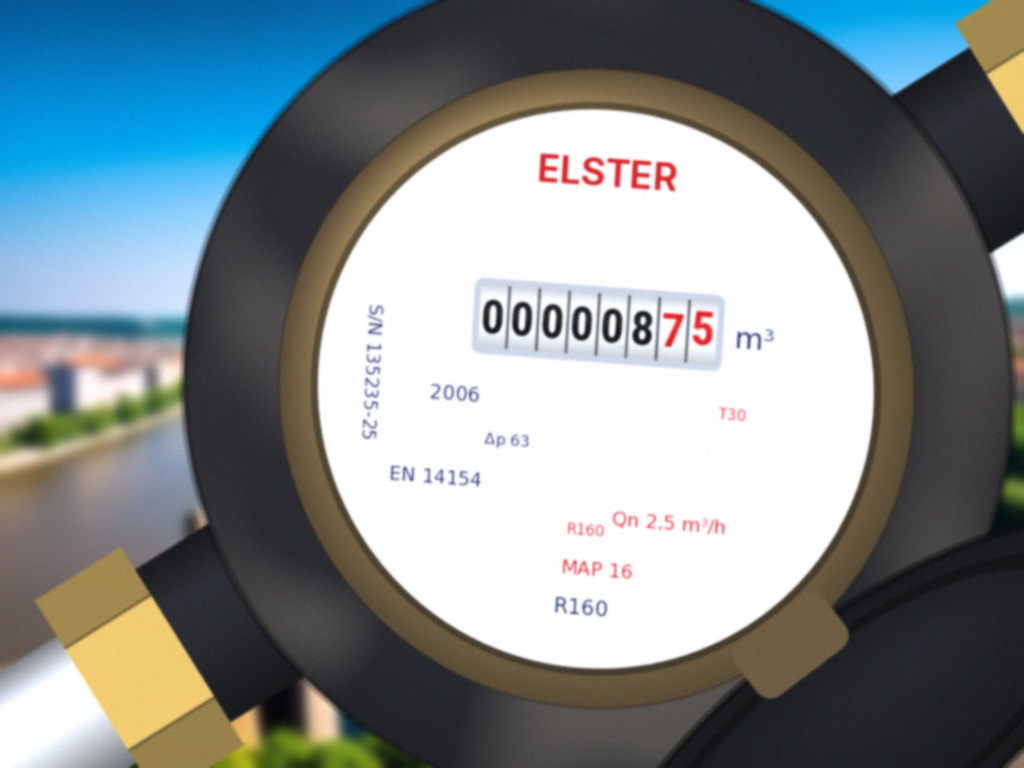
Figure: 8.75
